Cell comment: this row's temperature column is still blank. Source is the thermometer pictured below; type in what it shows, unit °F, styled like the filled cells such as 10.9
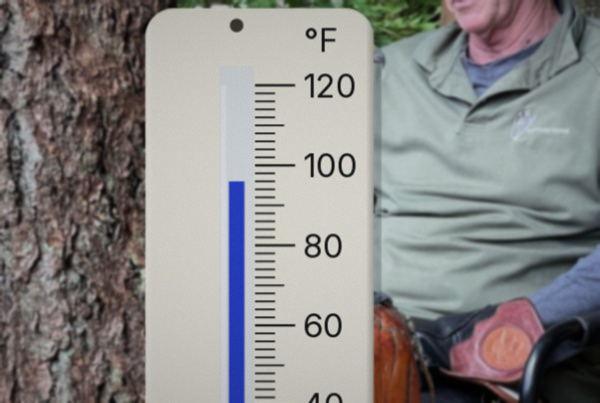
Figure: 96
